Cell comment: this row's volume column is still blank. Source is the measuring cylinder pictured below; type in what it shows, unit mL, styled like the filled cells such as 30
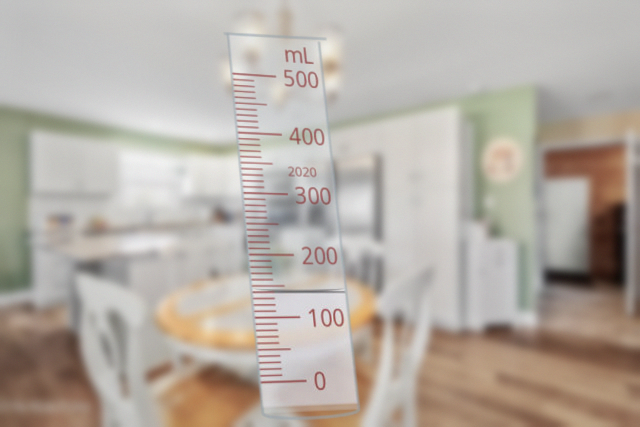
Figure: 140
